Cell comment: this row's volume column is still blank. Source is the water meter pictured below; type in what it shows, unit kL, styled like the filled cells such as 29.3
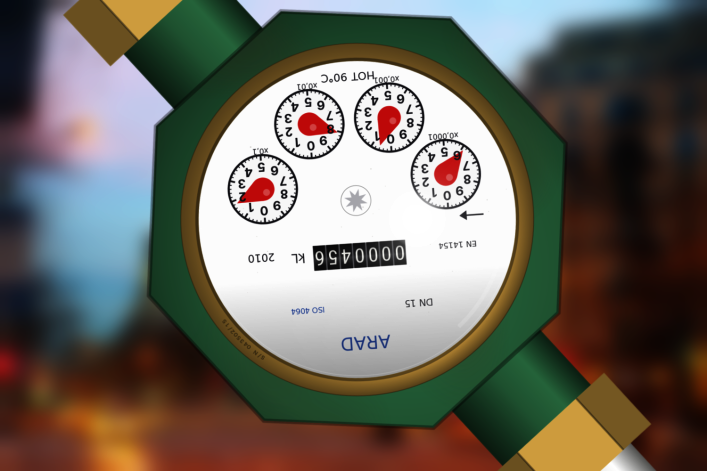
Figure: 456.1806
